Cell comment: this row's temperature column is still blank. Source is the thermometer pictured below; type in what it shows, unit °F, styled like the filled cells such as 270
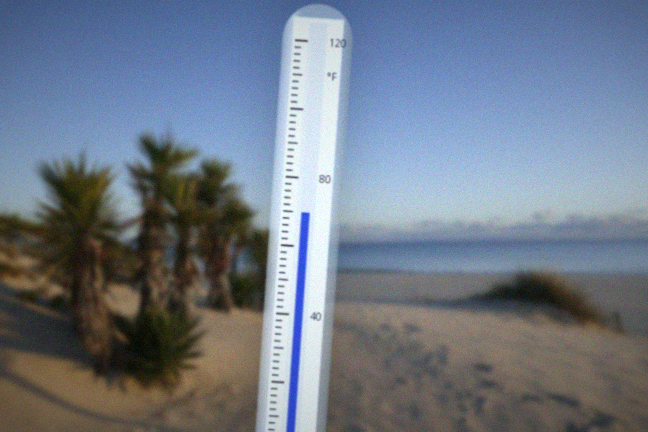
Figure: 70
